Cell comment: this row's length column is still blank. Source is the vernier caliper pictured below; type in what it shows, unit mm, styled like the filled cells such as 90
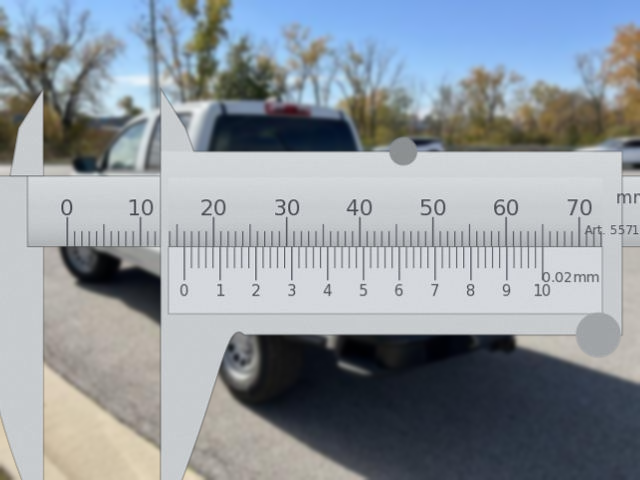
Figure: 16.0
